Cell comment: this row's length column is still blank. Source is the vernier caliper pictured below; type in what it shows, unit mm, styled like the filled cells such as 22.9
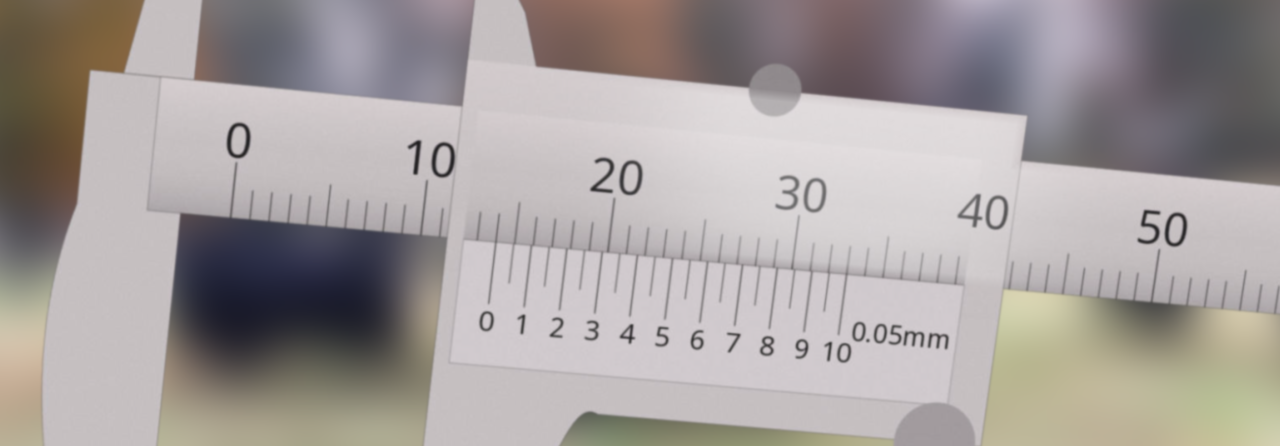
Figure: 14.0
